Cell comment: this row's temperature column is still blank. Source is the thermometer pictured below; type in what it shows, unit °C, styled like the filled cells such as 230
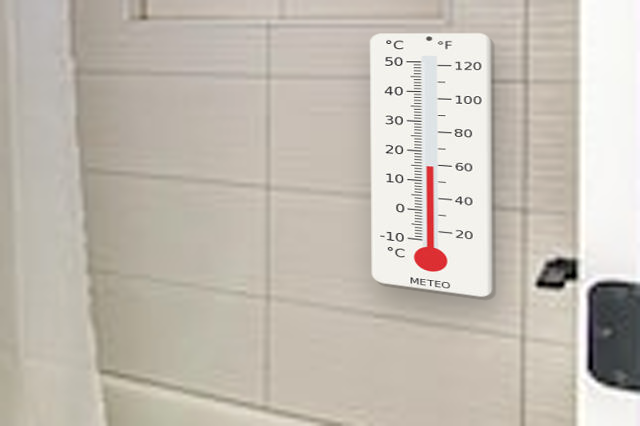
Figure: 15
